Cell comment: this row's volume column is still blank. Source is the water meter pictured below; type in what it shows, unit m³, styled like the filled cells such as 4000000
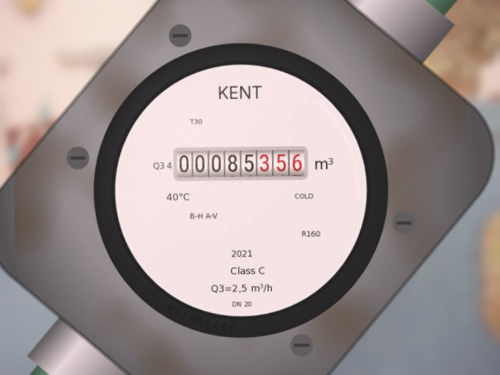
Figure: 85.356
